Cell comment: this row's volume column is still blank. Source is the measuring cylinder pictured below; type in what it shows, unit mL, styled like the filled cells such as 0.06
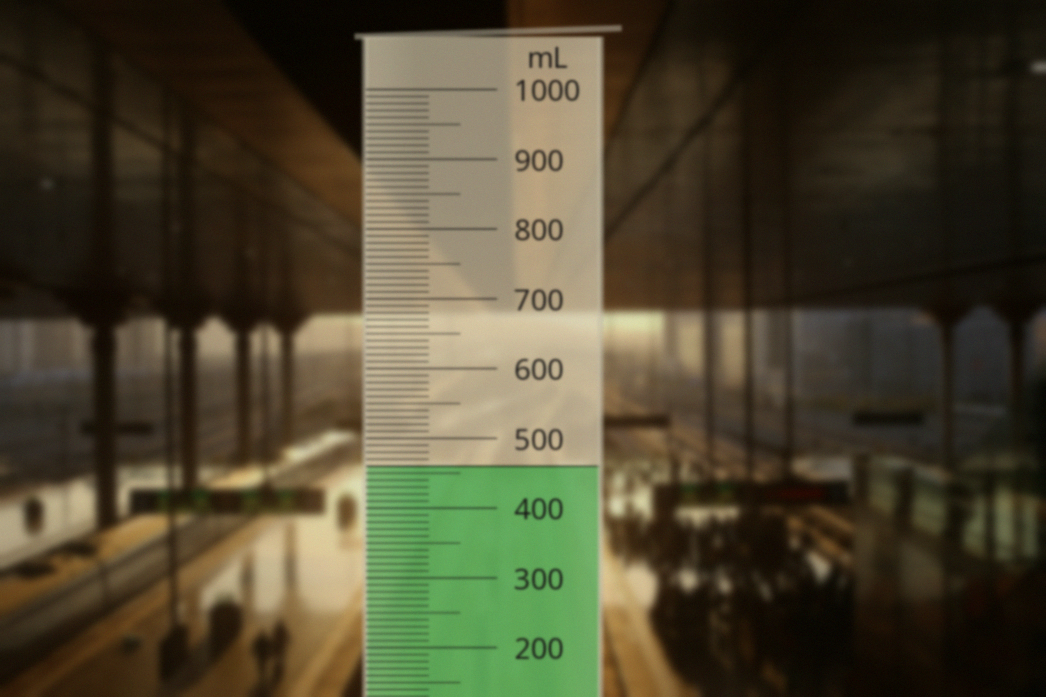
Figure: 460
